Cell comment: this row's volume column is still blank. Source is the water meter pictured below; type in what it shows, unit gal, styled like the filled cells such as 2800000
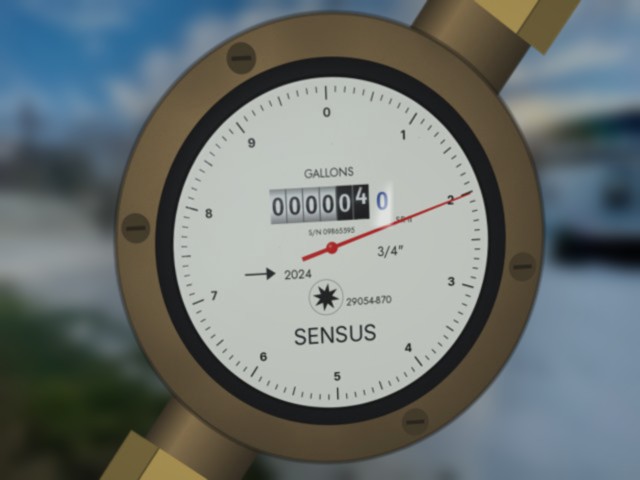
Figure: 42.0
